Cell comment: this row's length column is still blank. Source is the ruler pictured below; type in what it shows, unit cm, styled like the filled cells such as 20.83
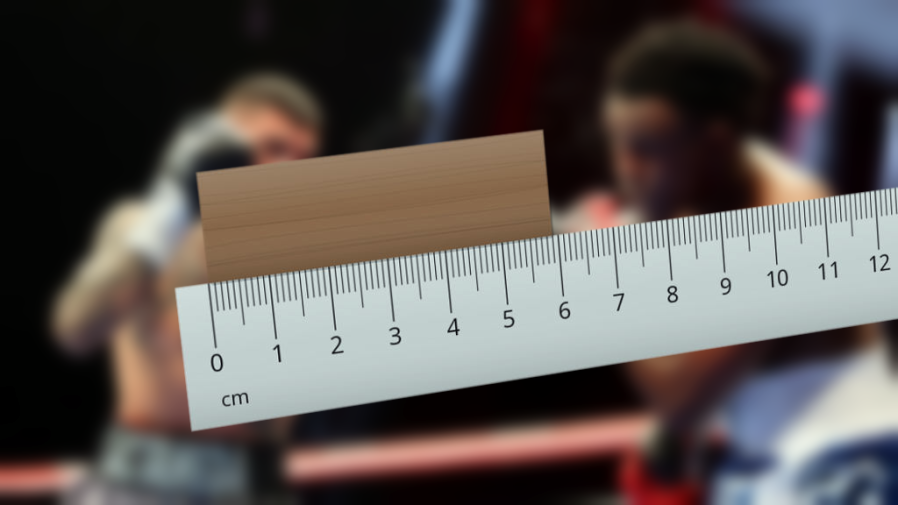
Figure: 5.9
